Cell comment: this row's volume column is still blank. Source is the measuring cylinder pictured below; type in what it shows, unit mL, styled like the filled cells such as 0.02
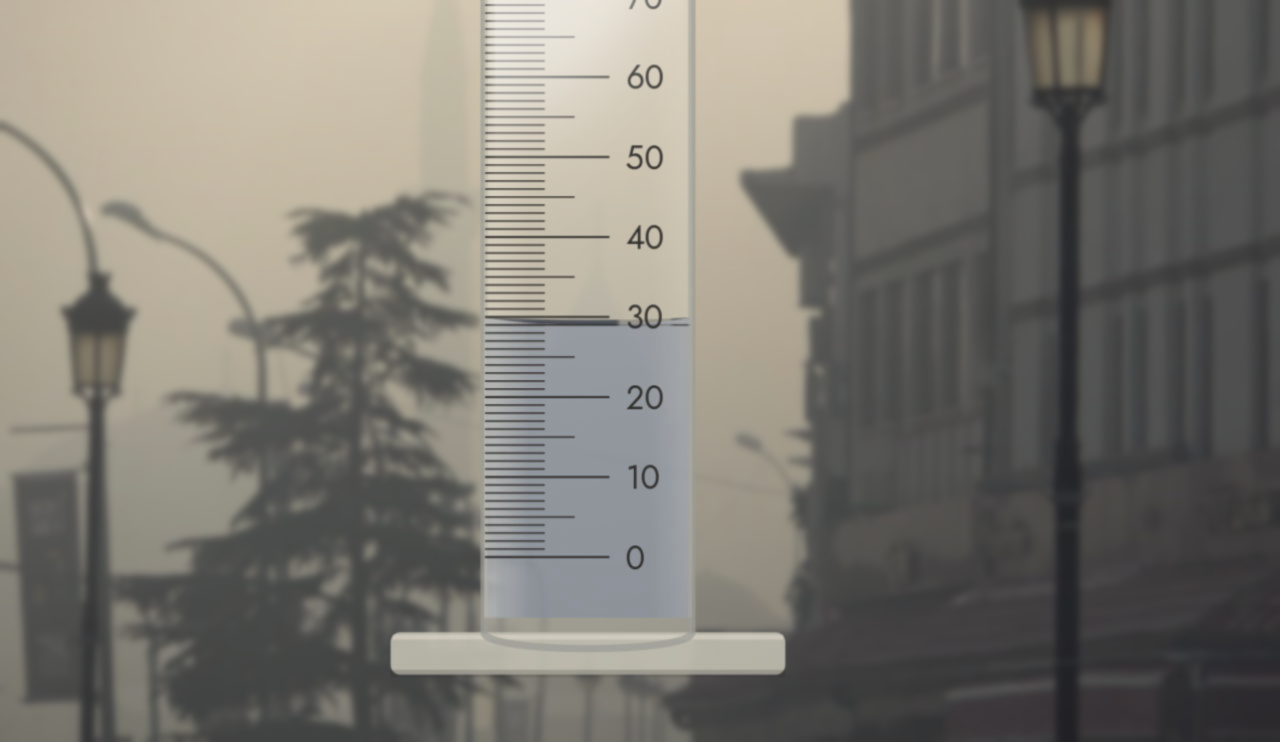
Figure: 29
